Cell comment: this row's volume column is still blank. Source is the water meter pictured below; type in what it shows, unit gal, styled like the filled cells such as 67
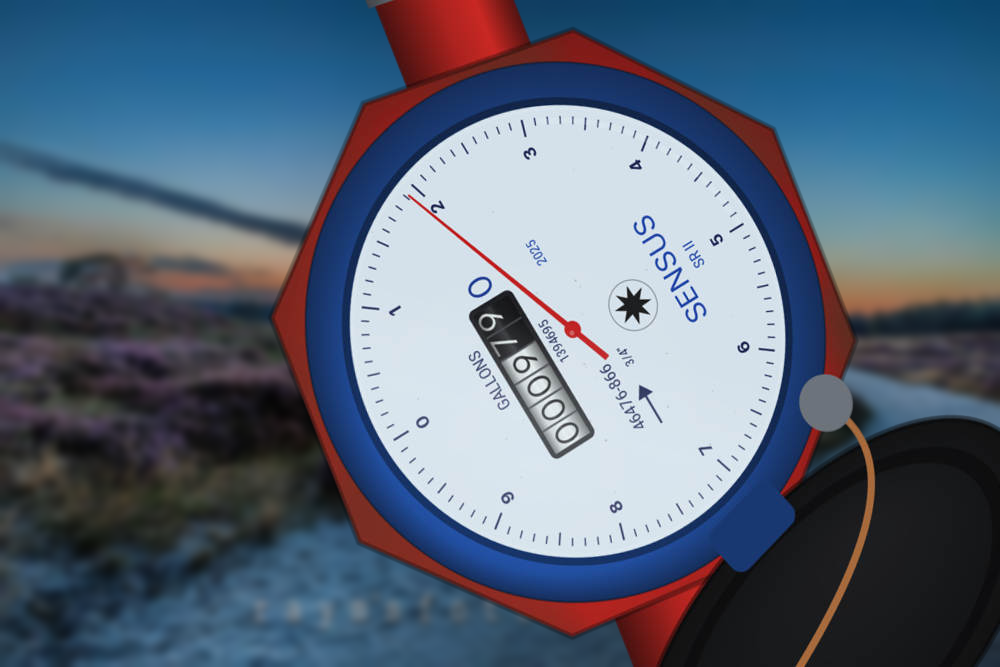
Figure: 9791.9
